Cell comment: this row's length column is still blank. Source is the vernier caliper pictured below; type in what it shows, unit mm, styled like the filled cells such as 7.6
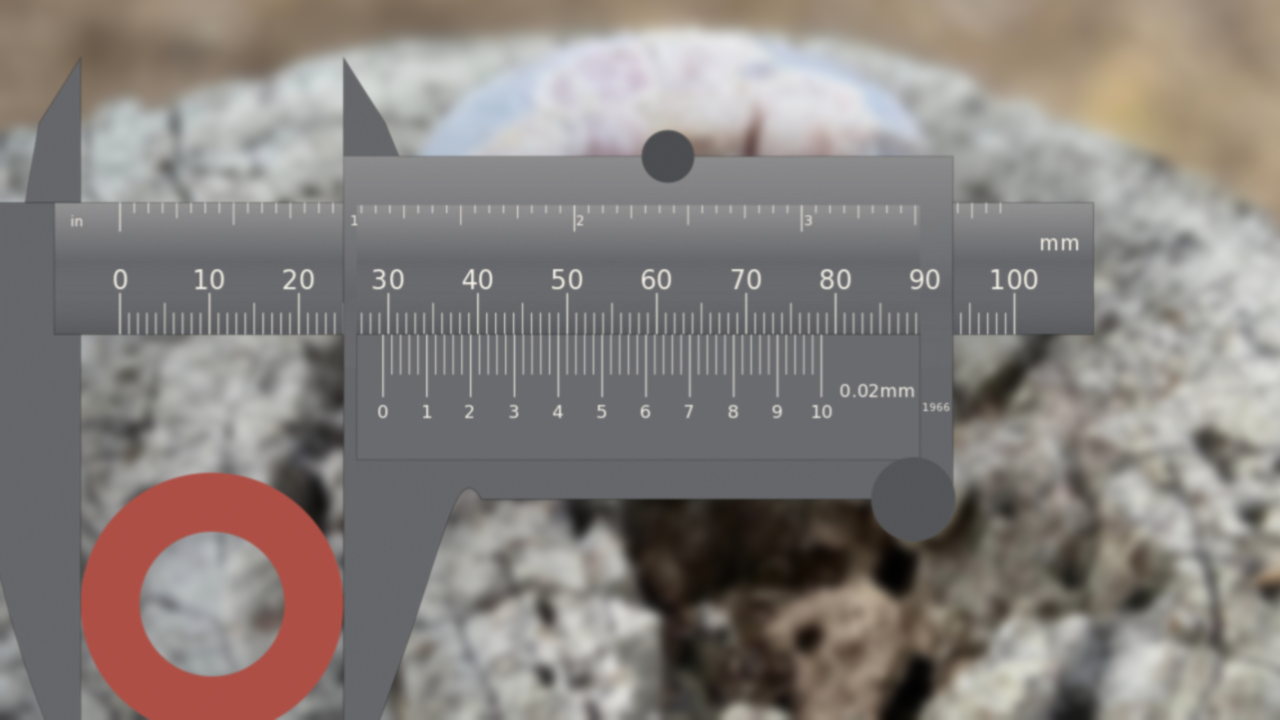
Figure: 29.4
